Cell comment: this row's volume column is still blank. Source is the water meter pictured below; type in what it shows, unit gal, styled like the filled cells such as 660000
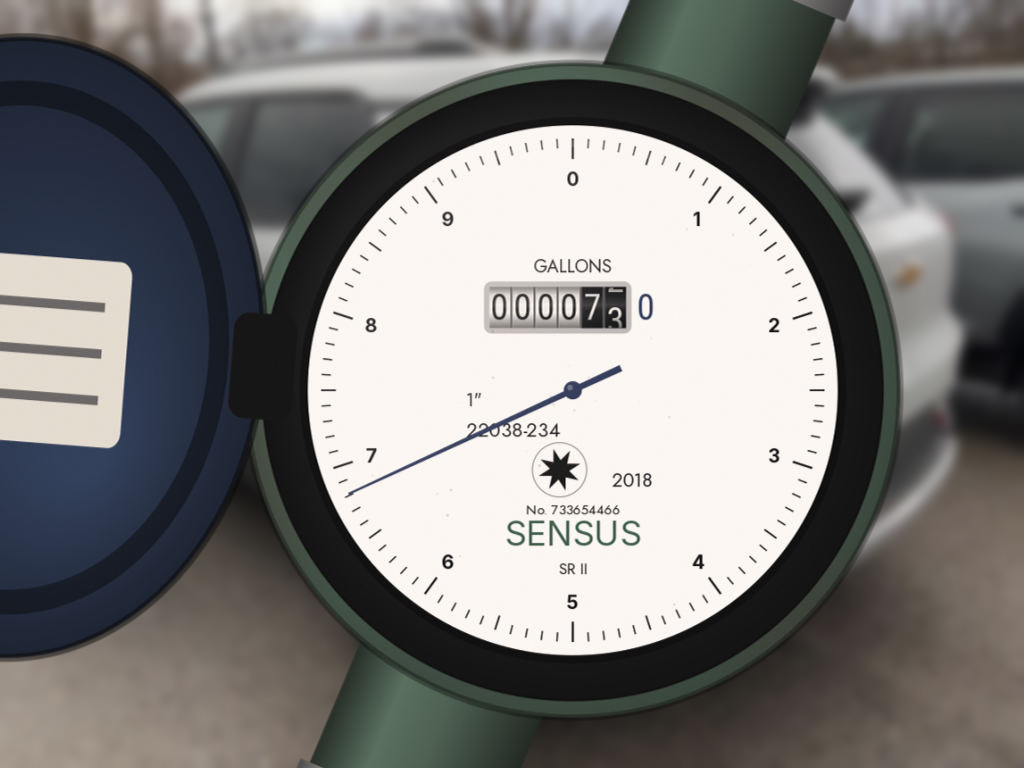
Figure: 726.8
